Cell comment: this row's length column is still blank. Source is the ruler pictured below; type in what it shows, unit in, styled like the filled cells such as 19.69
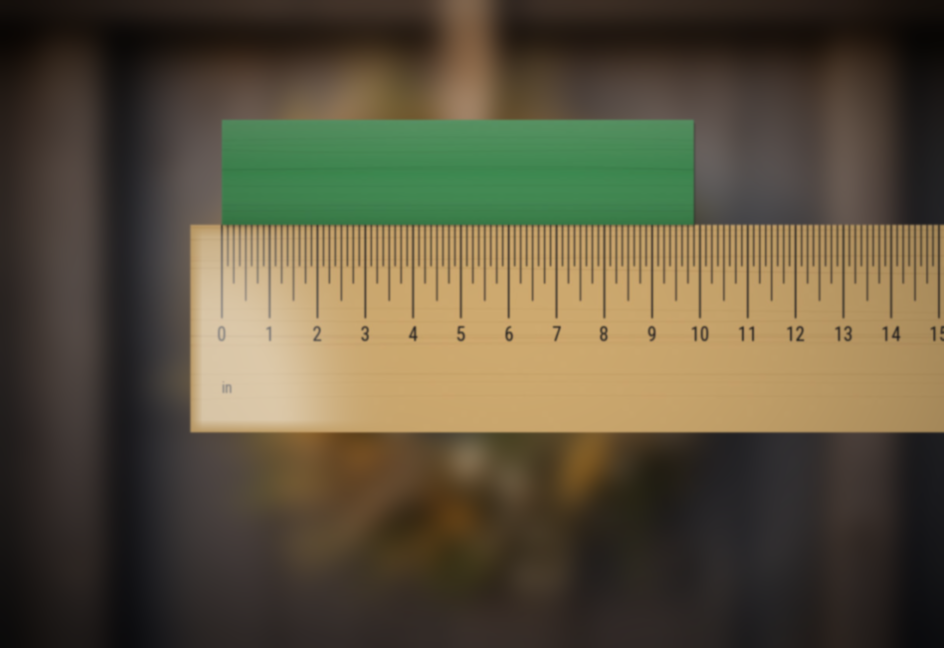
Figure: 9.875
